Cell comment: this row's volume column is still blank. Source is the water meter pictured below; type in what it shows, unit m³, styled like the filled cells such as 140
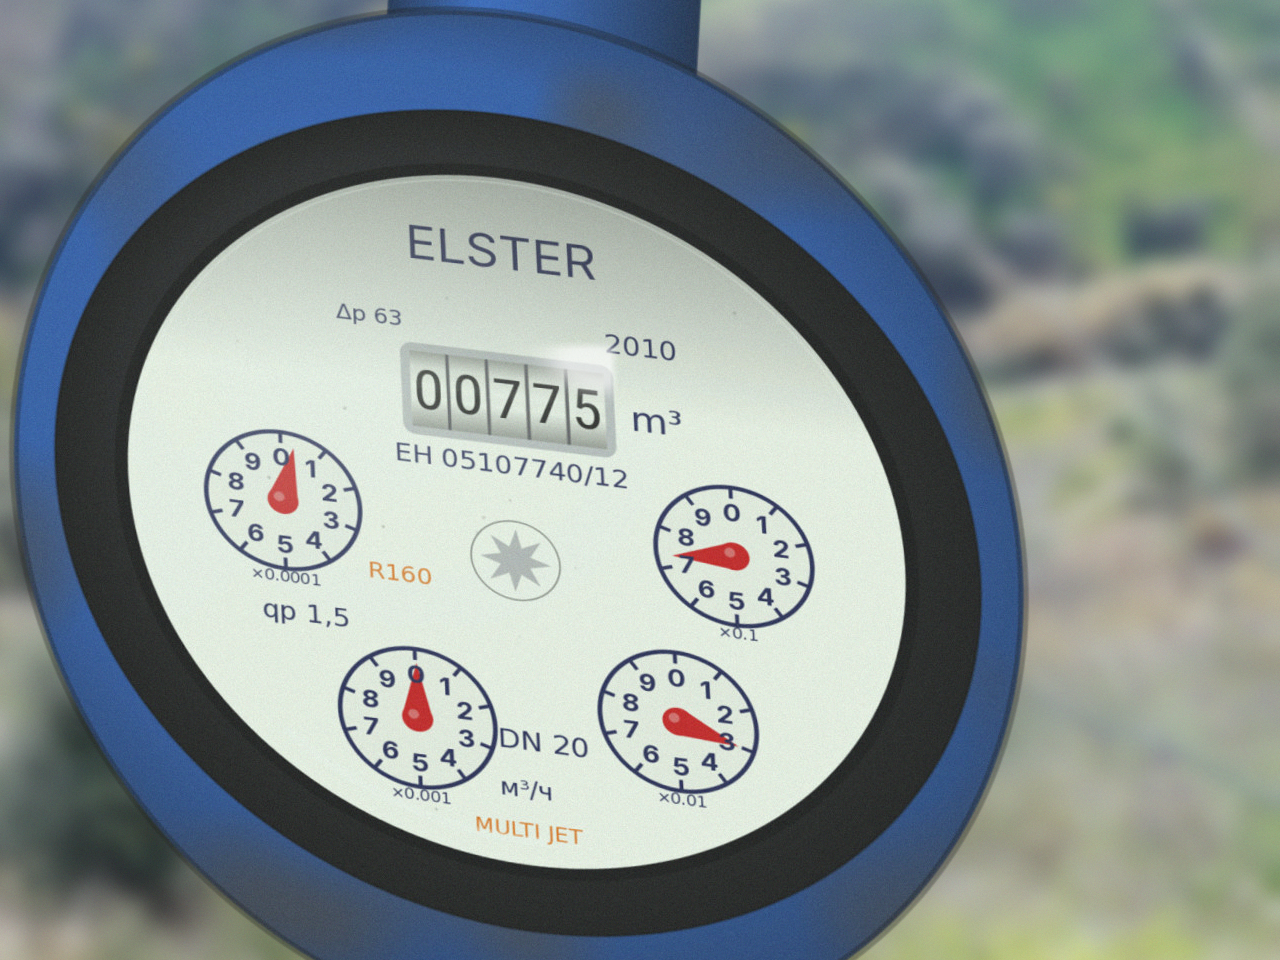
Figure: 775.7300
